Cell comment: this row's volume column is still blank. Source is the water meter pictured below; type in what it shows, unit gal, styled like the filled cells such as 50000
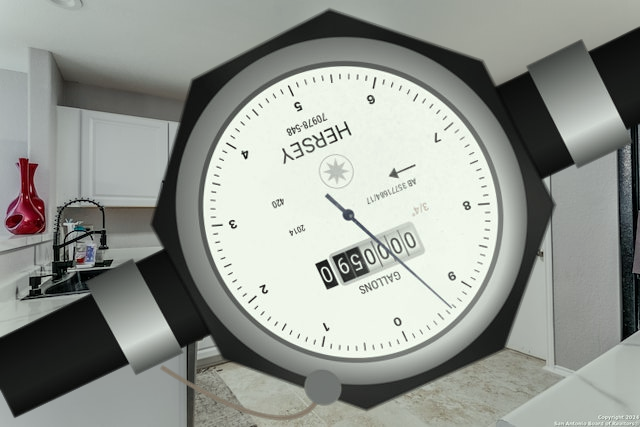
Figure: 589.3
